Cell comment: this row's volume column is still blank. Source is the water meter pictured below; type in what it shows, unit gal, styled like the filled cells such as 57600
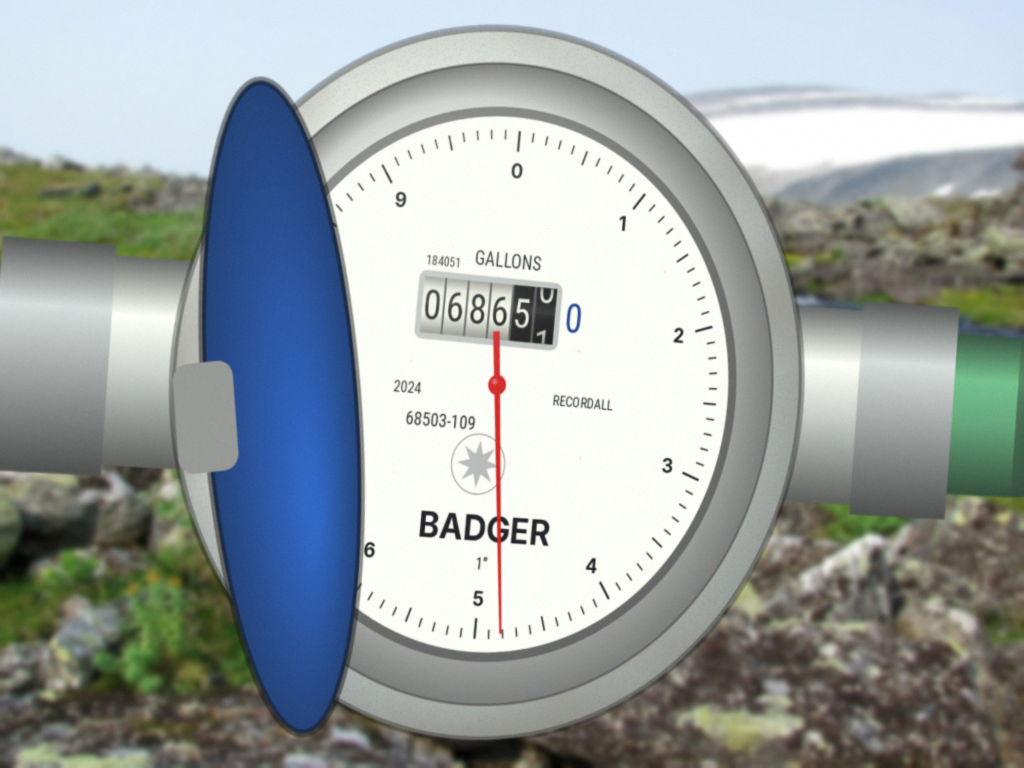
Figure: 686504.8
